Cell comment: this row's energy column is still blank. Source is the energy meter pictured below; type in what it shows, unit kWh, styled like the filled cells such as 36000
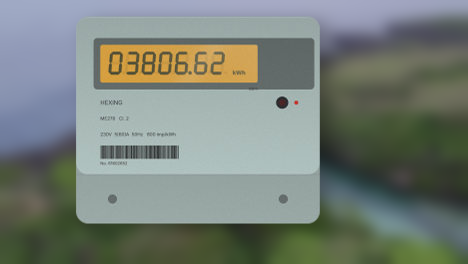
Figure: 3806.62
